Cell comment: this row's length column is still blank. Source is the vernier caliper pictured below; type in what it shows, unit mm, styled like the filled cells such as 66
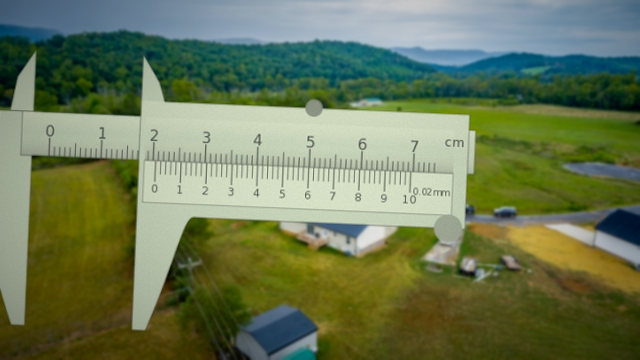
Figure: 20.5
